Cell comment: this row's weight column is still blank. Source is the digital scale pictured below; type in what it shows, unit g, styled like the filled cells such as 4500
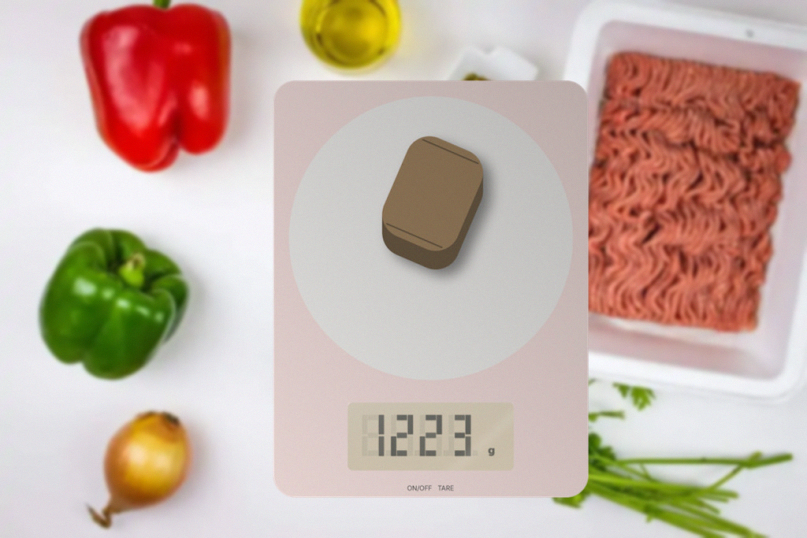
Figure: 1223
